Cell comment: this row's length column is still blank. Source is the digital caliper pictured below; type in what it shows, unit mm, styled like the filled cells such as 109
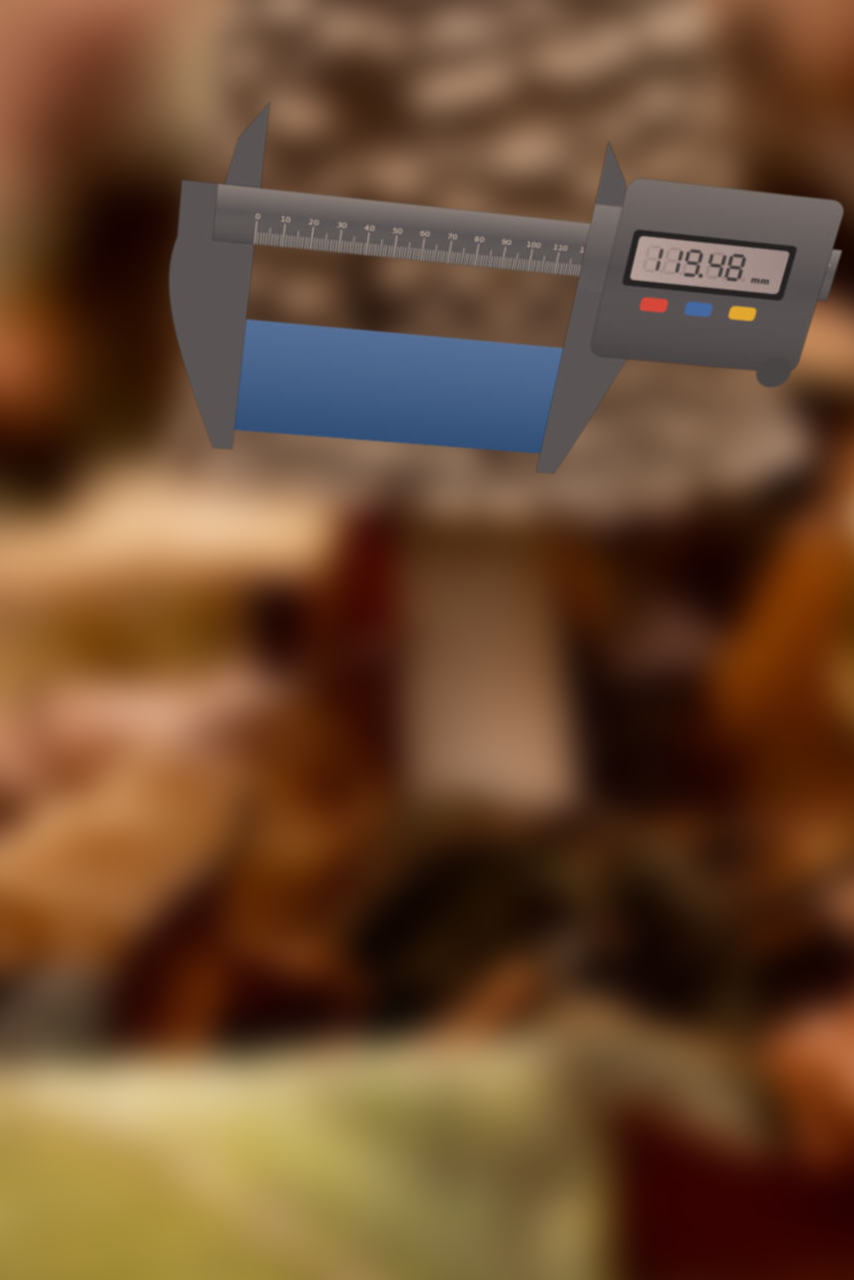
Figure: 119.48
